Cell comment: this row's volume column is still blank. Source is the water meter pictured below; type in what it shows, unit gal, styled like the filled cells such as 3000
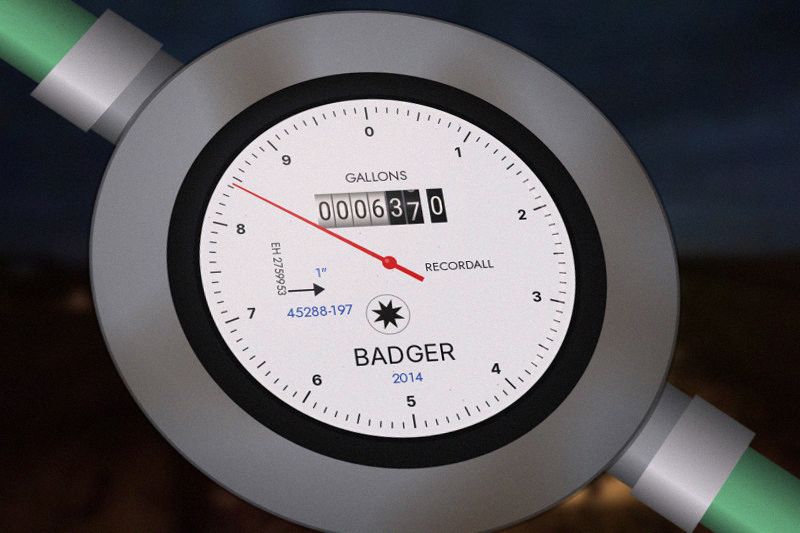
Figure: 6368.4
